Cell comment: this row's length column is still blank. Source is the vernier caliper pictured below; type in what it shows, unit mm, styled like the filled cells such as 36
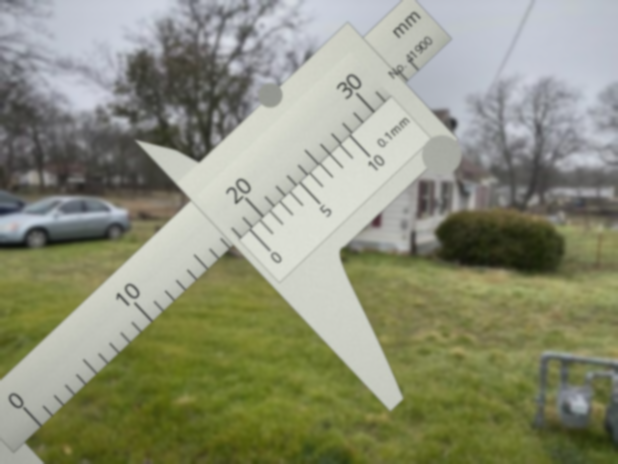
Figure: 18.8
